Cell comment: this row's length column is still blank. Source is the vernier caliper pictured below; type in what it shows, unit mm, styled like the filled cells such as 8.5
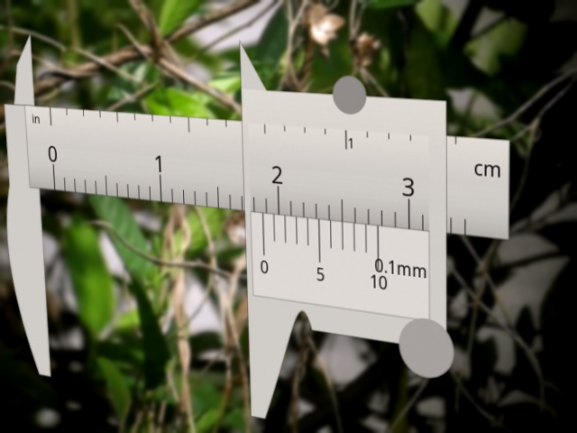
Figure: 18.7
